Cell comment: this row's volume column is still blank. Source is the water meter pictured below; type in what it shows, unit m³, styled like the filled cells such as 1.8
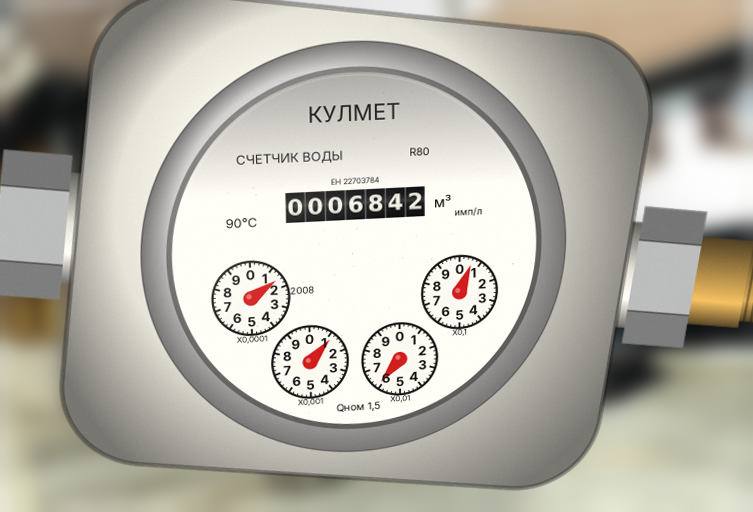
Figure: 6842.0611
